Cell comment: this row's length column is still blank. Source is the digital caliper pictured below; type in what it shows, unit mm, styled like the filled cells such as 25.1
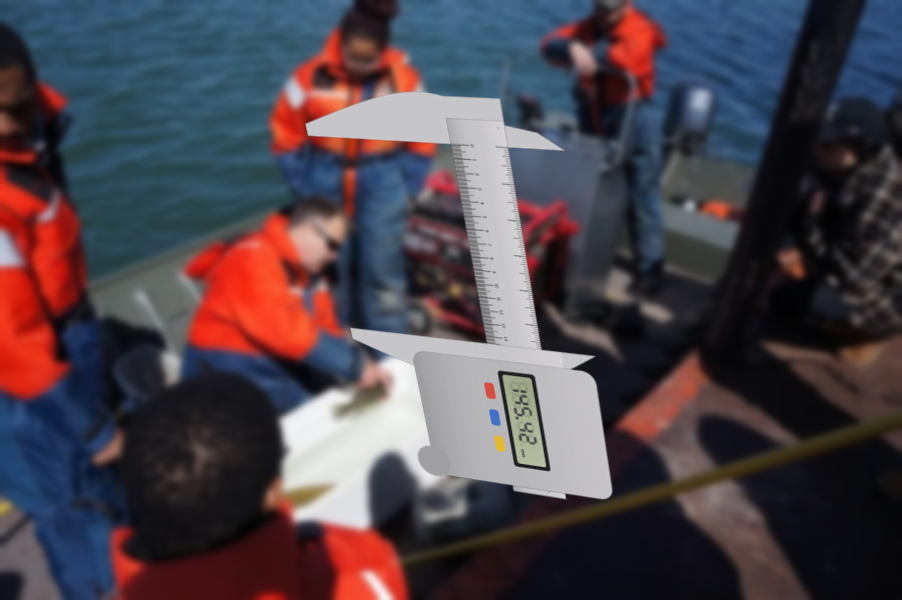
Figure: 145.42
